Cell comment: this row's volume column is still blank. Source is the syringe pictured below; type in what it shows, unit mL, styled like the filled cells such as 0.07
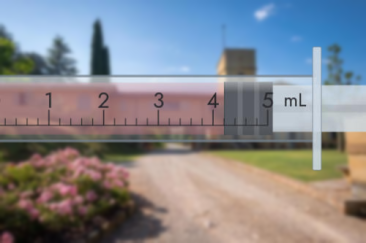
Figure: 4.2
